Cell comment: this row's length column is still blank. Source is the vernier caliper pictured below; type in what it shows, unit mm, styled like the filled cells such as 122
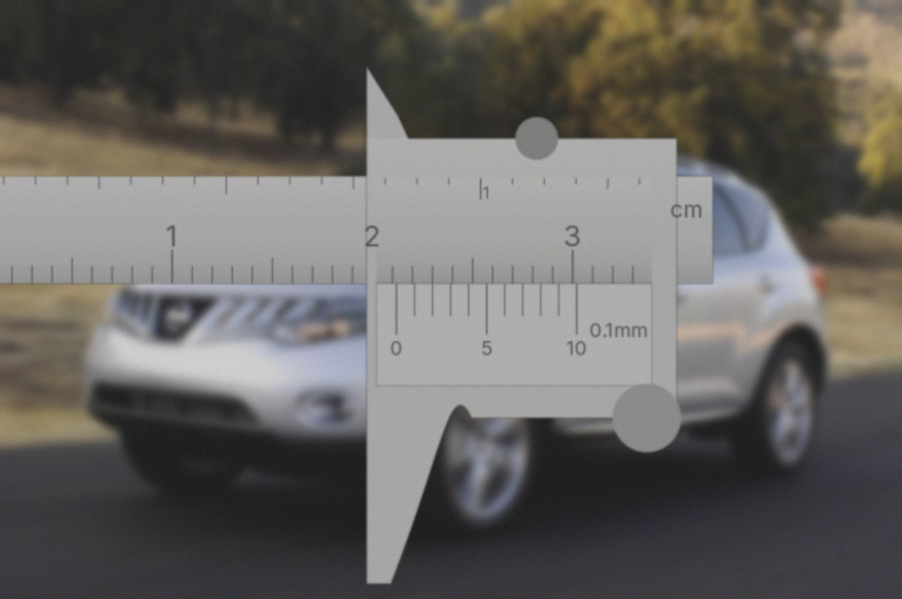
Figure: 21.2
